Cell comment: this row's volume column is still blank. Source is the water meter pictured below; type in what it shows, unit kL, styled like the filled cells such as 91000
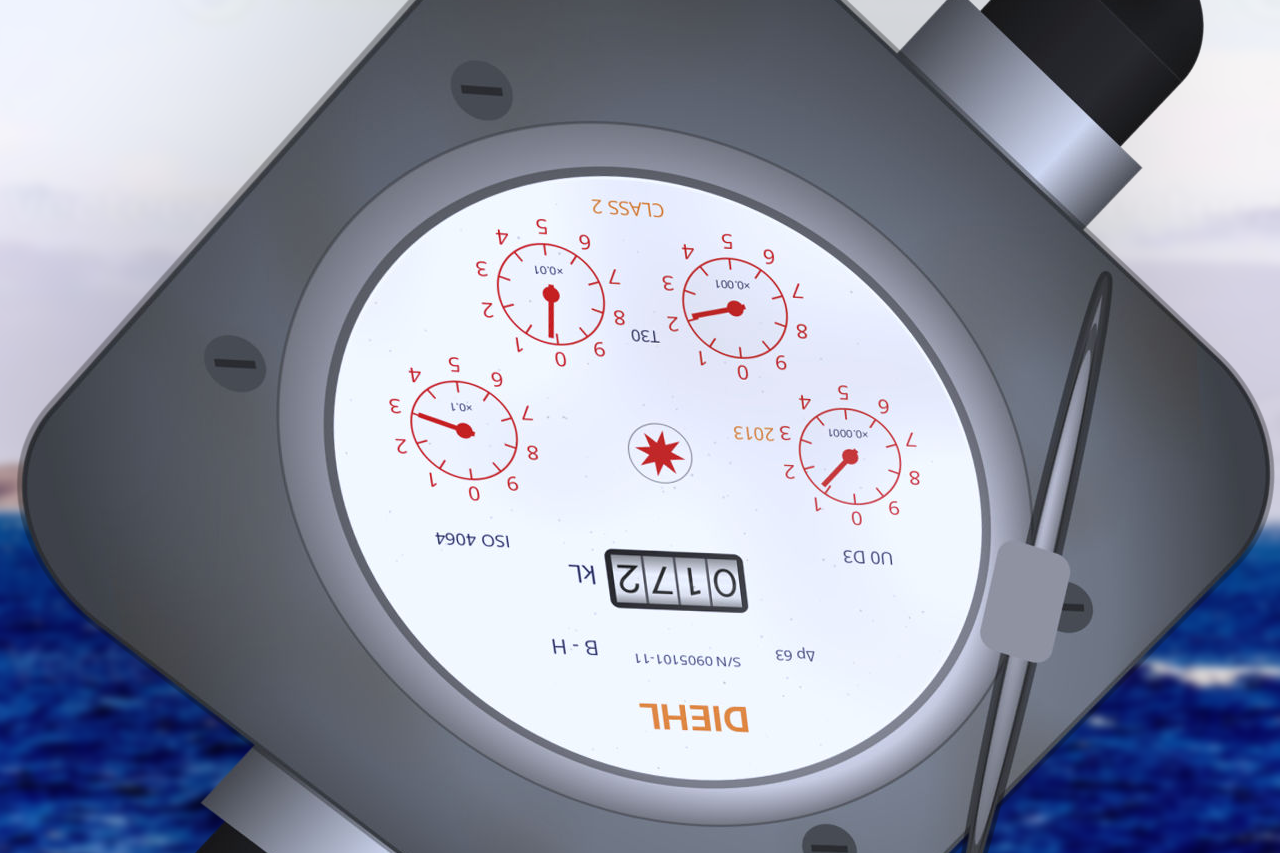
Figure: 172.3021
